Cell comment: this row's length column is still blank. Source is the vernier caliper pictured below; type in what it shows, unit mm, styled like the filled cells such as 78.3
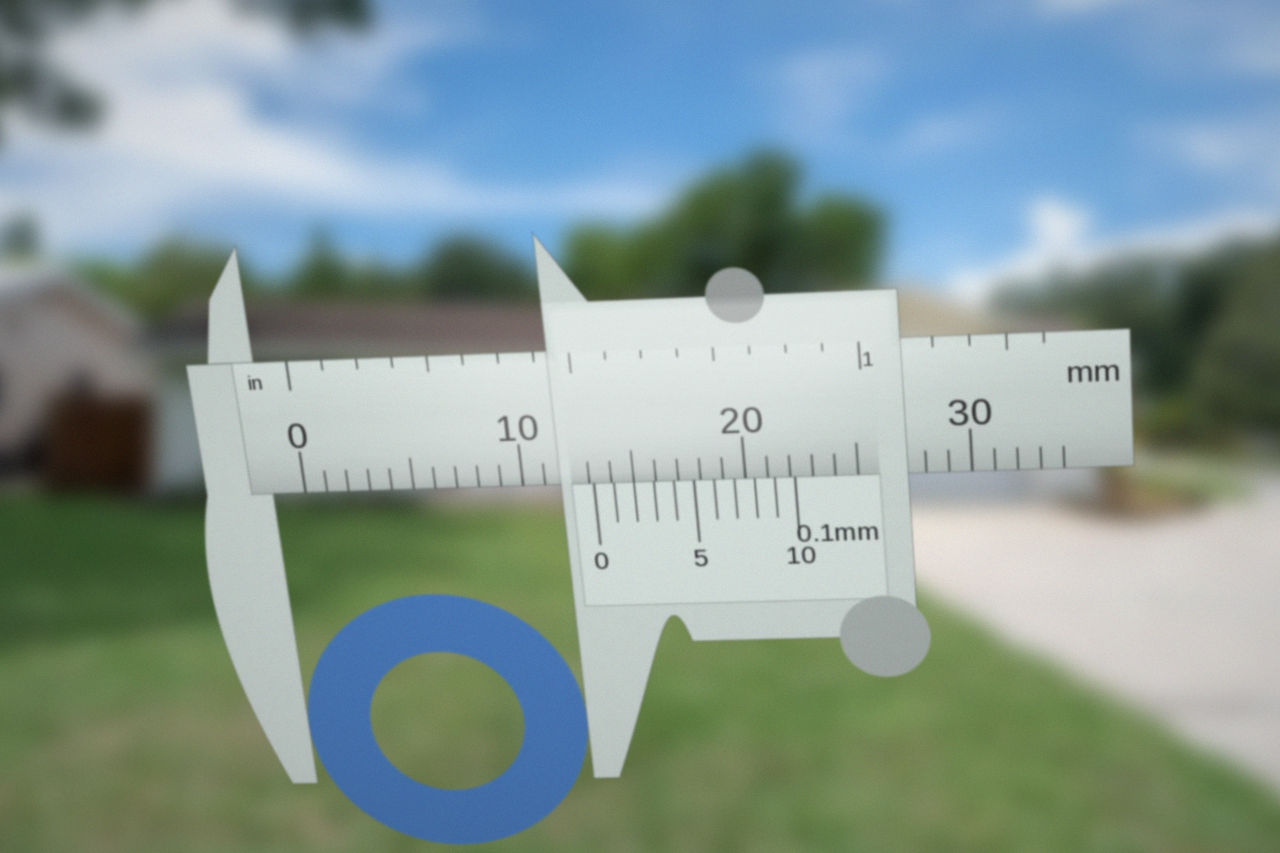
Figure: 13.2
